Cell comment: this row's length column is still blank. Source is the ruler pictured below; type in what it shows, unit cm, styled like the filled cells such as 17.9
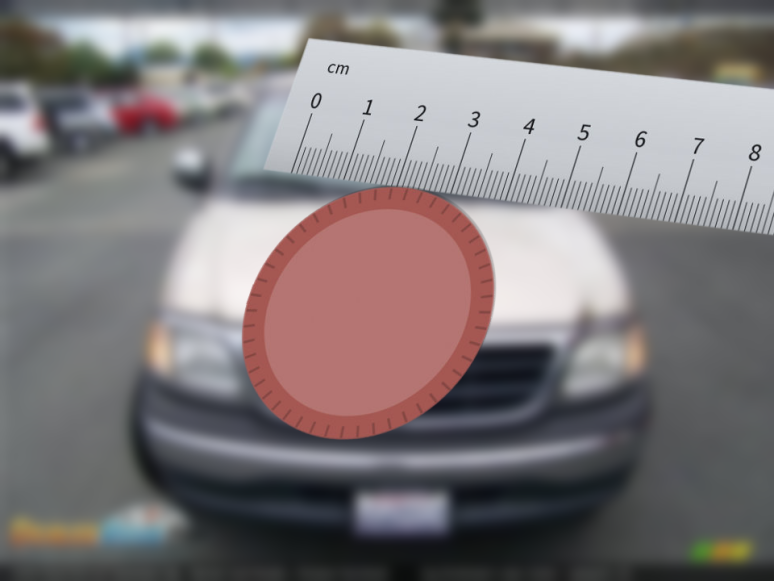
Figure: 4.4
